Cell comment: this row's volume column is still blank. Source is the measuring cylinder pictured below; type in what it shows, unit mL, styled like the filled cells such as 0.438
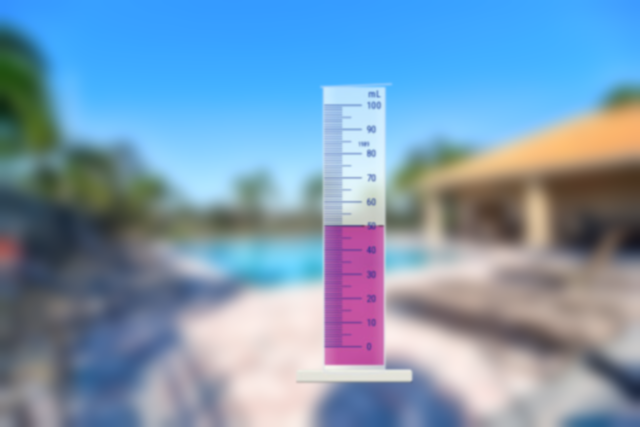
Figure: 50
